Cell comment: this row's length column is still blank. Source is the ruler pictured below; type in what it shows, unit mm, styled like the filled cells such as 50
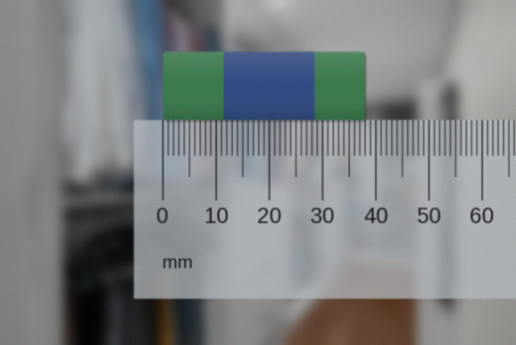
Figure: 38
